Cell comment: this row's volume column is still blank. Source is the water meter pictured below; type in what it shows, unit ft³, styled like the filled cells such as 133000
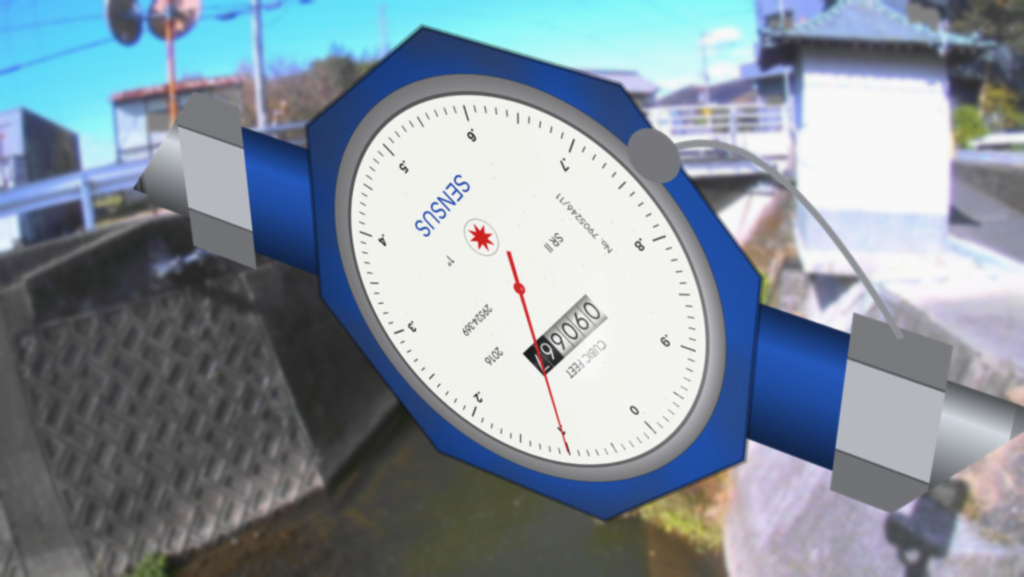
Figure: 90667.10
